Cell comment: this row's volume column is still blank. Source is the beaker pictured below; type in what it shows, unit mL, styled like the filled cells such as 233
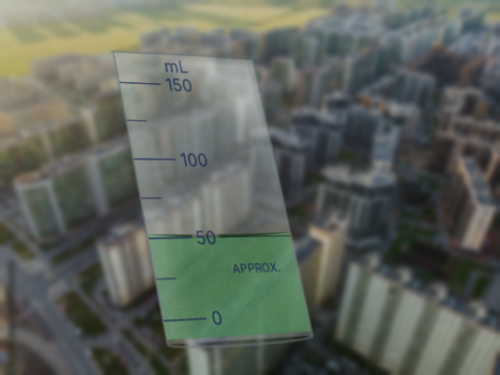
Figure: 50
